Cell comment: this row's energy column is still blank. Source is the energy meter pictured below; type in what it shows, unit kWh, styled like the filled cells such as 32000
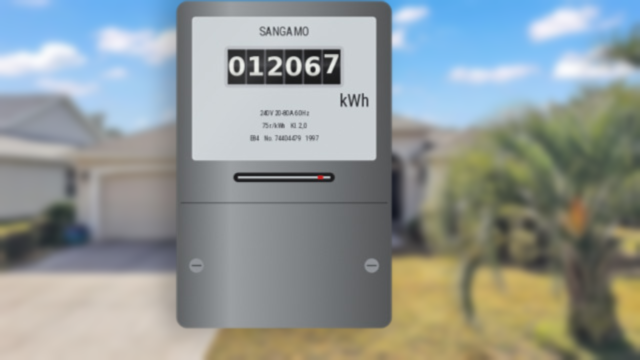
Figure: 12067
